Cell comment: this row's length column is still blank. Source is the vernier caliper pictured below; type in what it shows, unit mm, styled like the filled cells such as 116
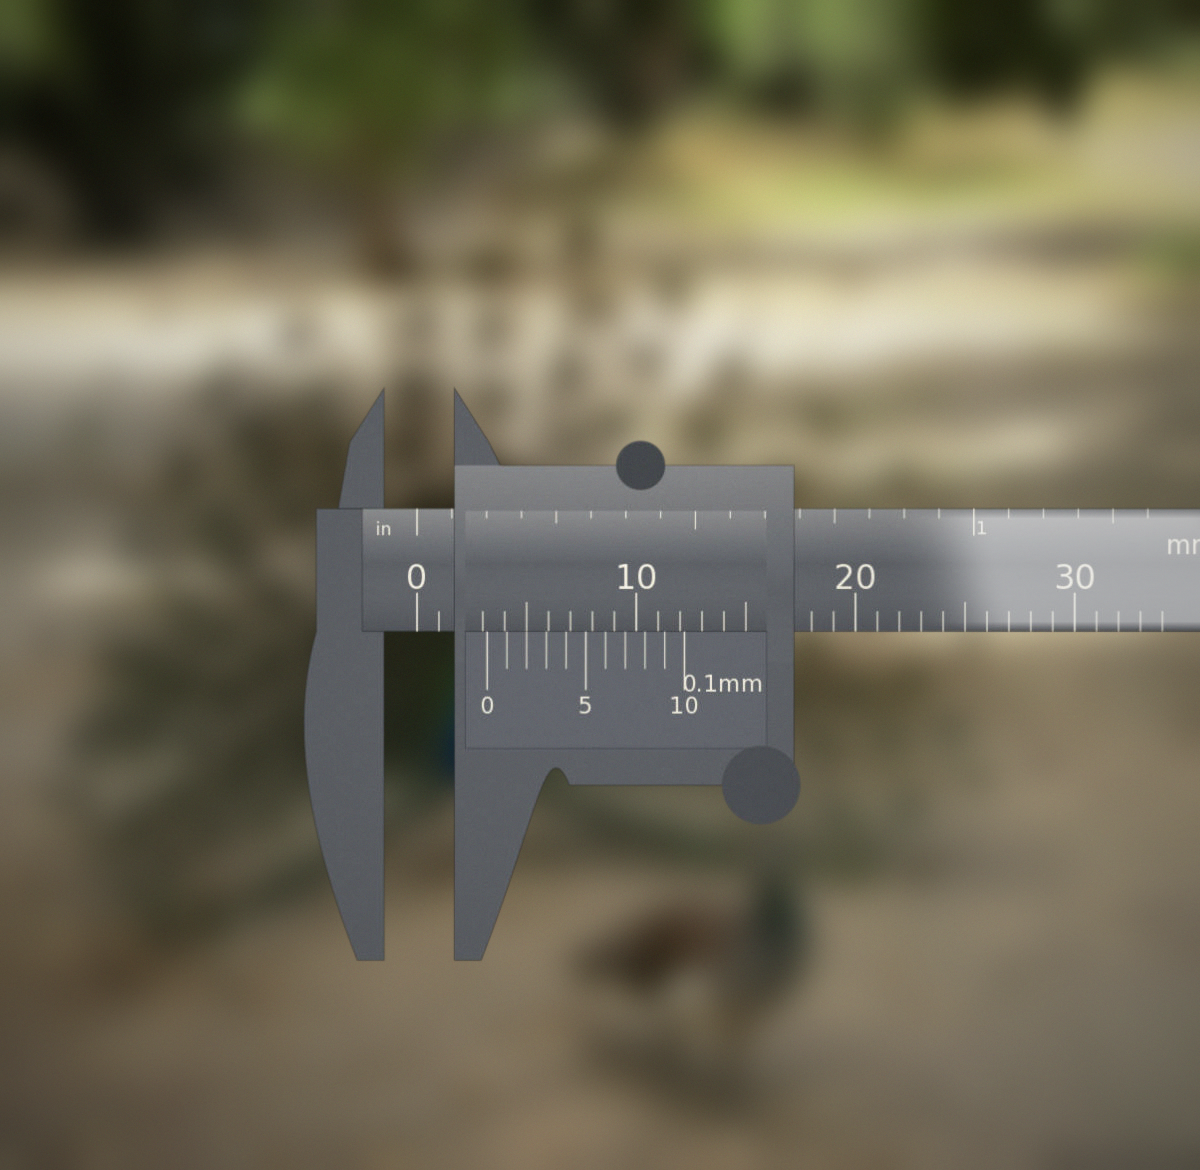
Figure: 3.2
